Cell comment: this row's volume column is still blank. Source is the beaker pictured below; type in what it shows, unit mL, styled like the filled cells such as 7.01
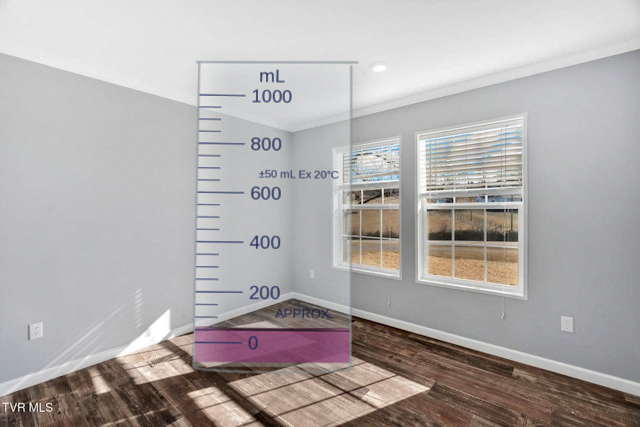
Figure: 50
